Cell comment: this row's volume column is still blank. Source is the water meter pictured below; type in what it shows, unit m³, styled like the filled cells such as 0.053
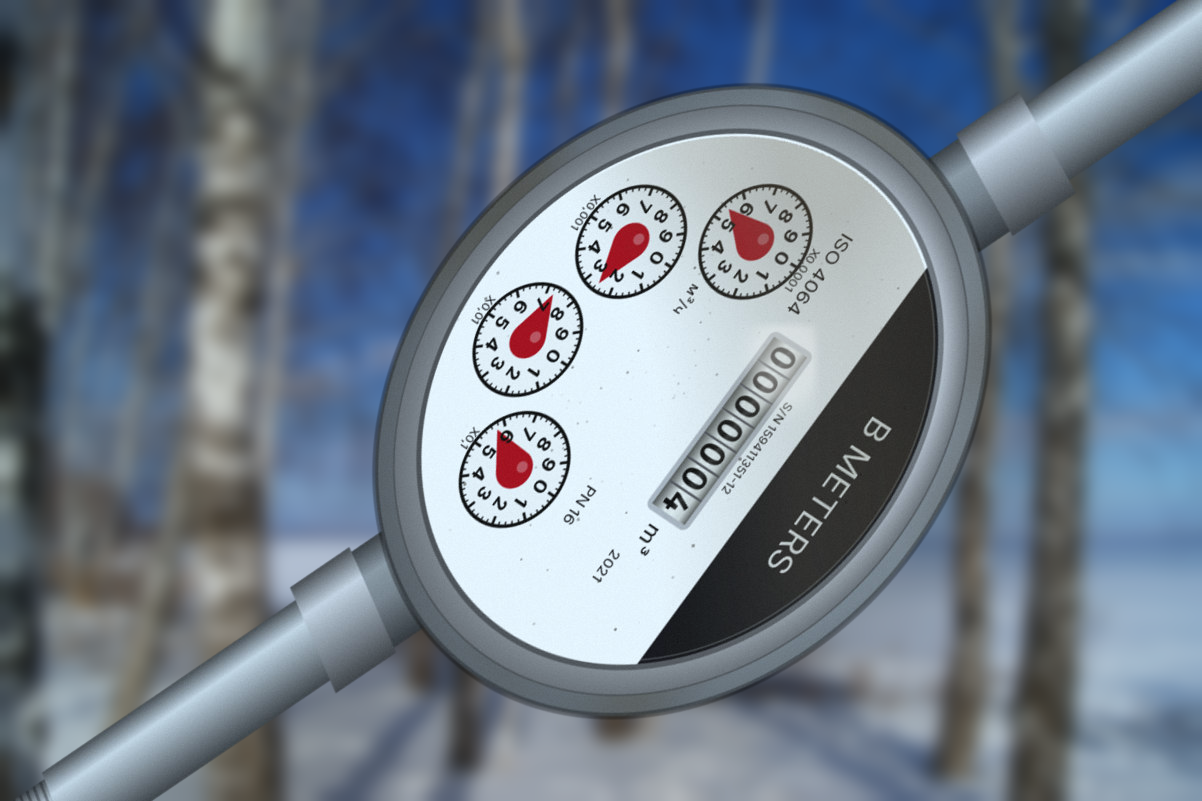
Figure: 4.5725
